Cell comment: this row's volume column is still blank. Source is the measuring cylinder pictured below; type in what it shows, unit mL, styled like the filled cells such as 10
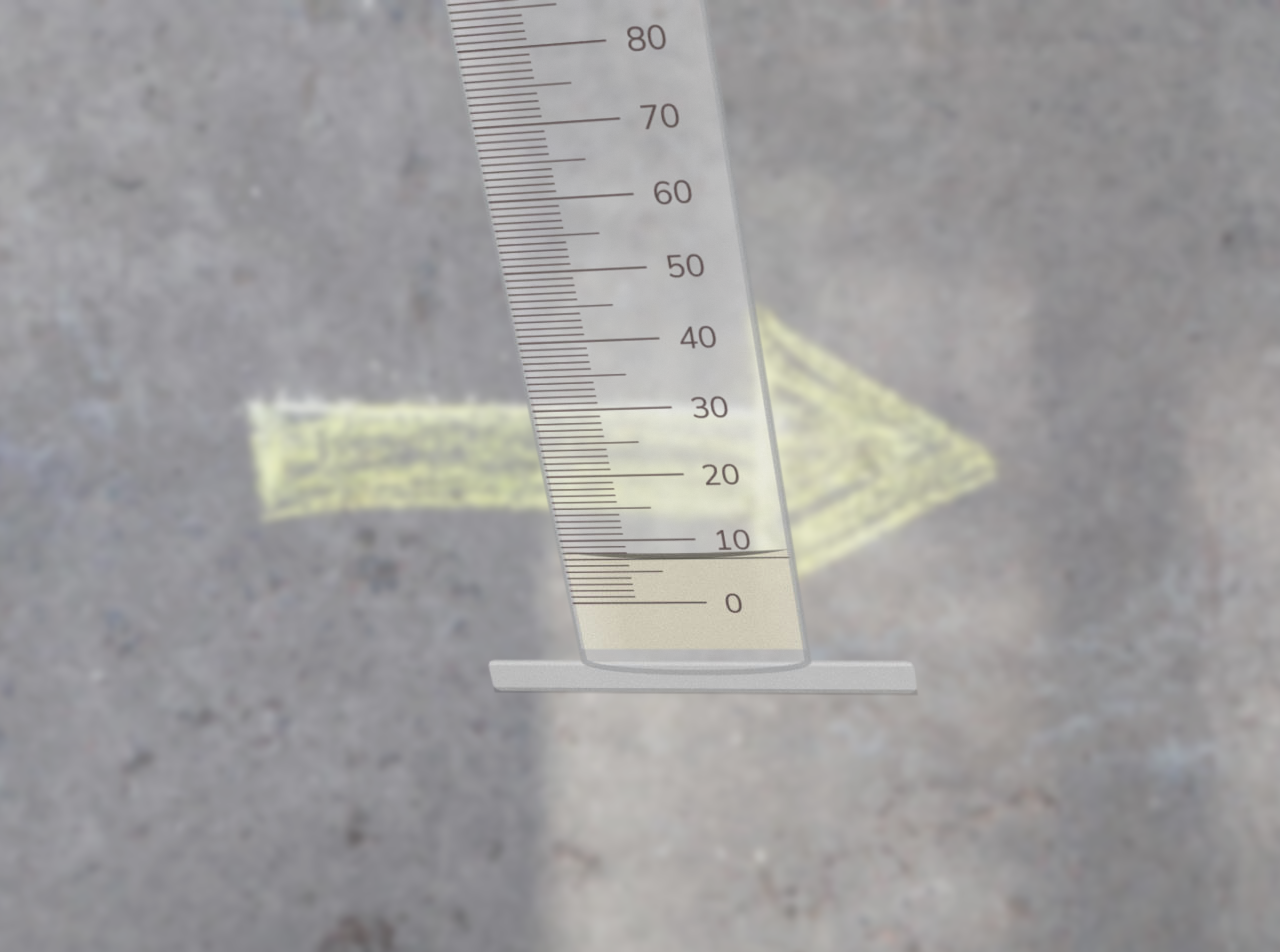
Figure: 7
